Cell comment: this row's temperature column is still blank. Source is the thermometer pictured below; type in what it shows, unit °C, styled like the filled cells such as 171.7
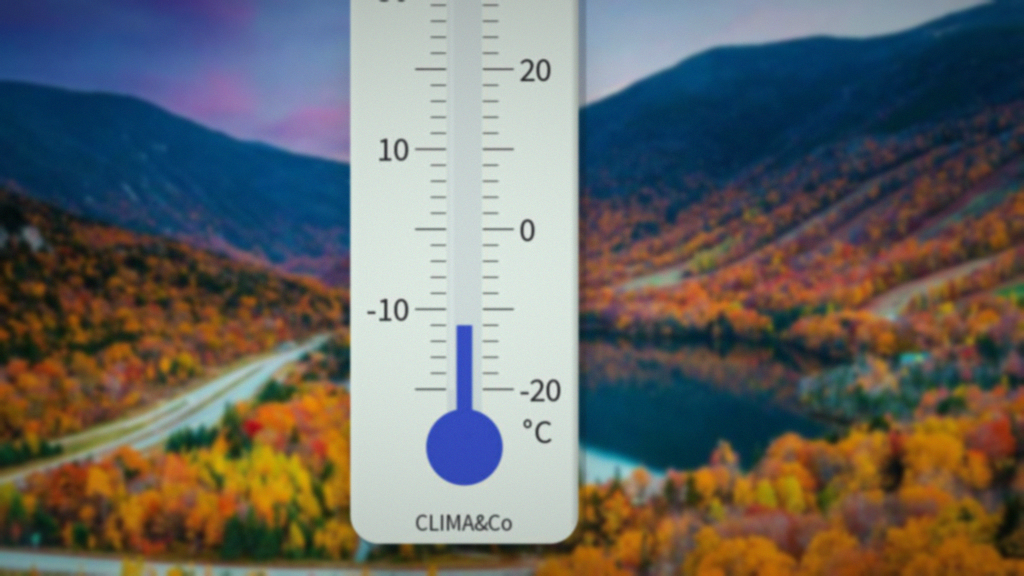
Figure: -12
